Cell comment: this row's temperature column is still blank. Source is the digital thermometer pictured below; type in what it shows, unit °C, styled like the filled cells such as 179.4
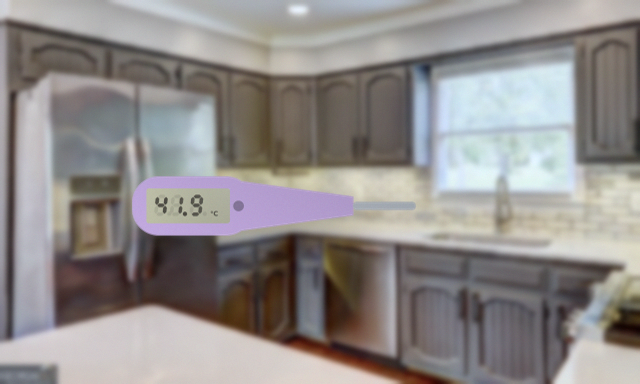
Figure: 41.9
